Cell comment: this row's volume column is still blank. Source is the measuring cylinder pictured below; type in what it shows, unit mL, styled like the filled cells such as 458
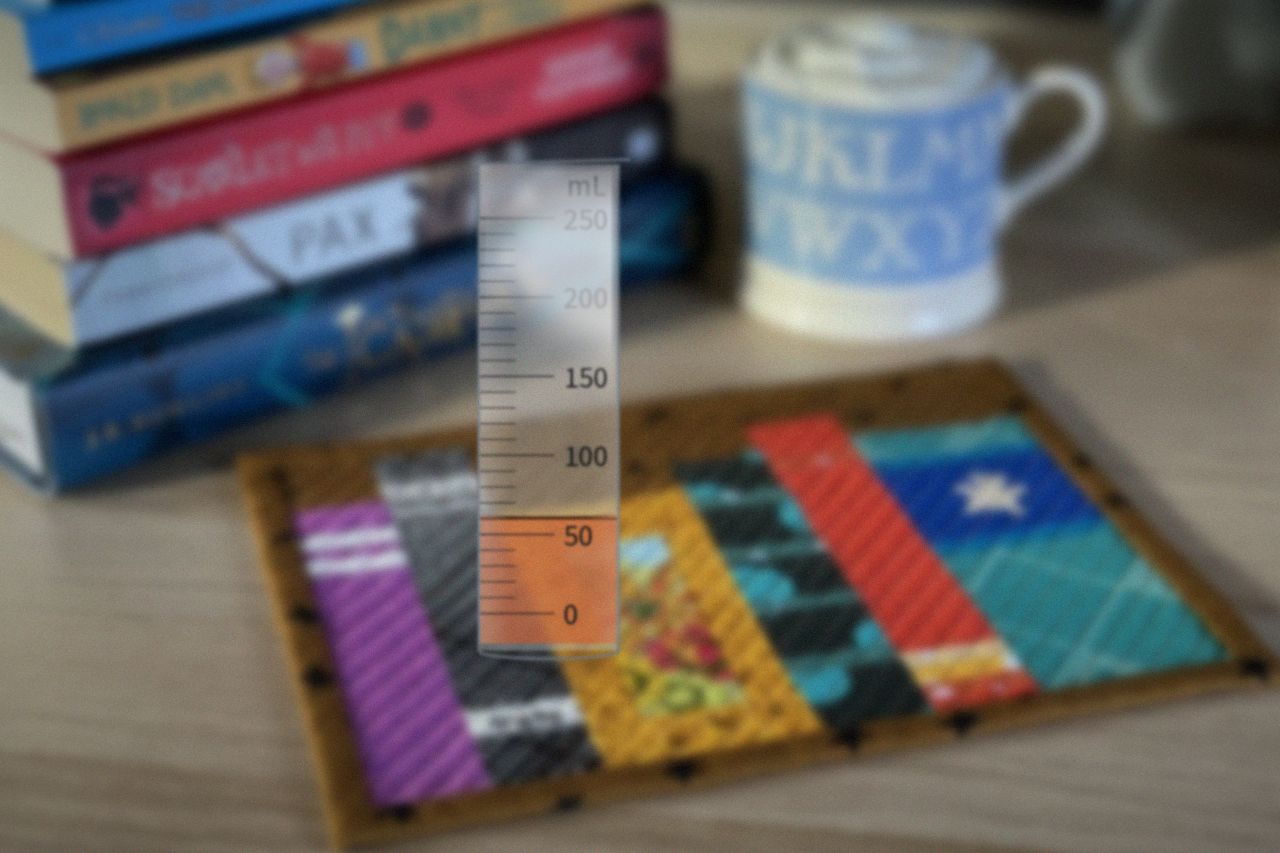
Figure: 60
